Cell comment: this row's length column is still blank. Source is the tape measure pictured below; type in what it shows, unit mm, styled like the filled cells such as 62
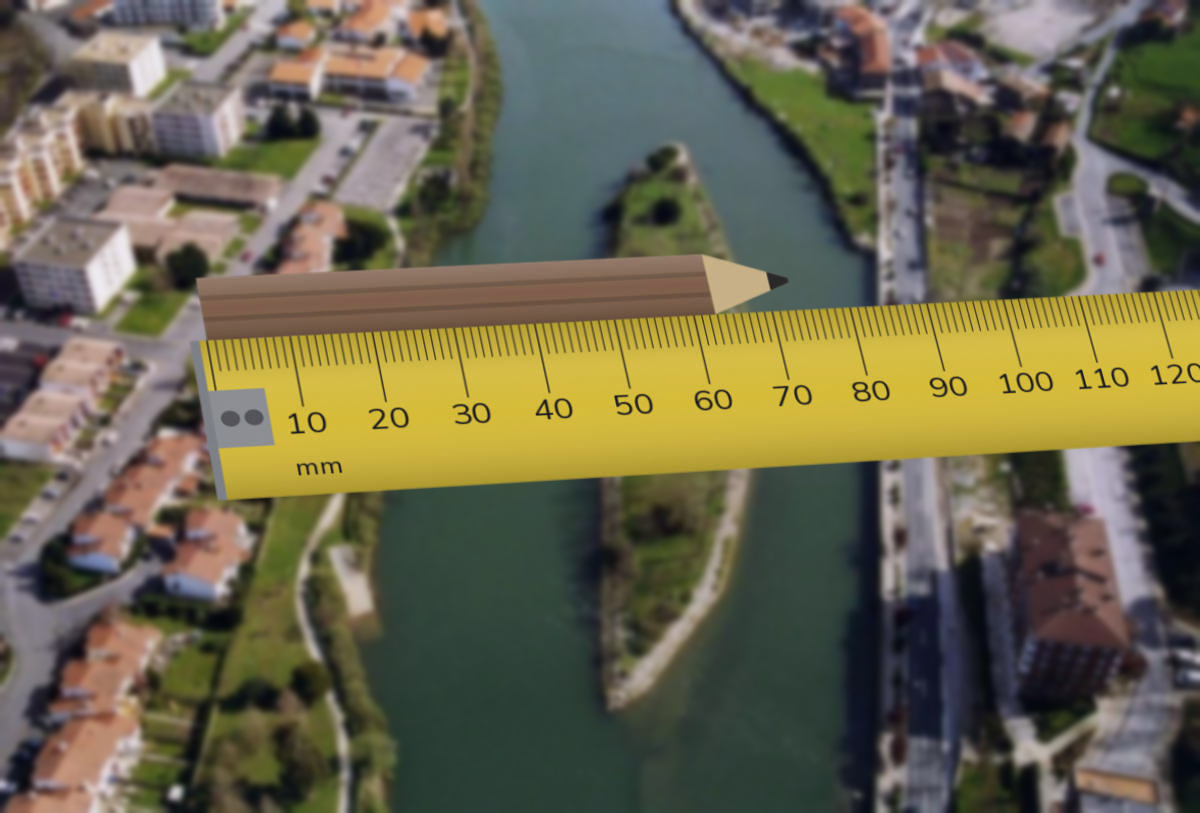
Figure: 73
